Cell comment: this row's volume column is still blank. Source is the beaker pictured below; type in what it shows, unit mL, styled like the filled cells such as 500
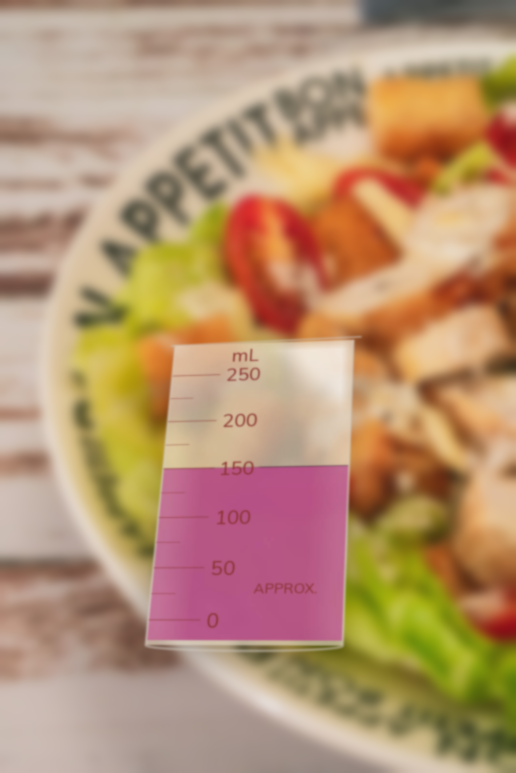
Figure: 150
